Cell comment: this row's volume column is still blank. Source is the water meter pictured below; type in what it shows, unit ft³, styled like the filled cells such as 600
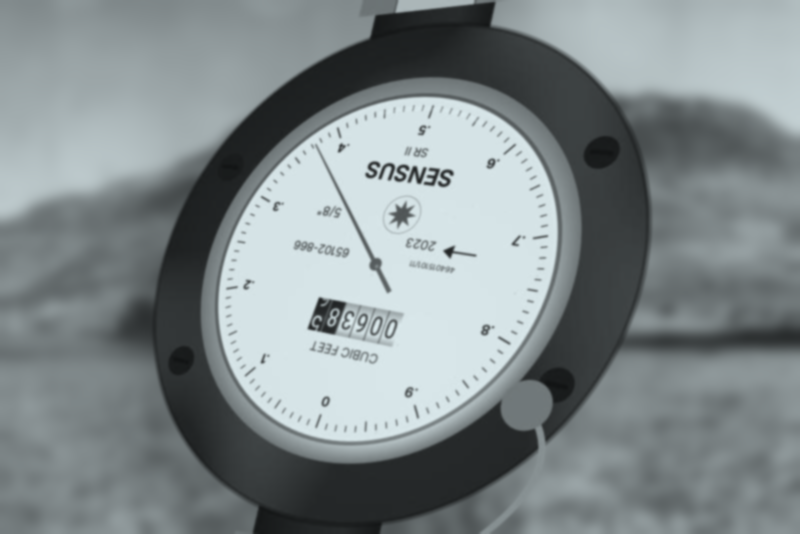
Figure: 6385.37
